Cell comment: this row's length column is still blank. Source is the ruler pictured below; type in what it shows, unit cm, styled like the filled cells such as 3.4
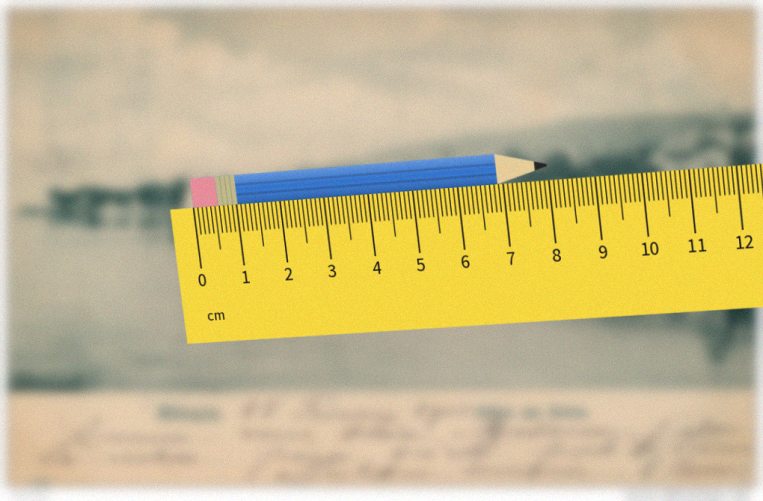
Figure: 8
